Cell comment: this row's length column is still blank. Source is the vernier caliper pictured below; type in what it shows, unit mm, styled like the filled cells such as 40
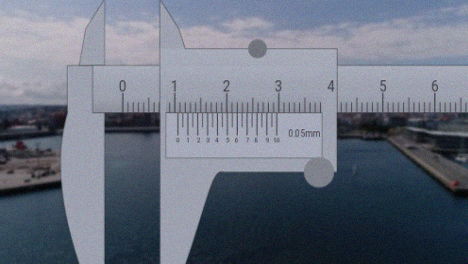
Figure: 10.6
